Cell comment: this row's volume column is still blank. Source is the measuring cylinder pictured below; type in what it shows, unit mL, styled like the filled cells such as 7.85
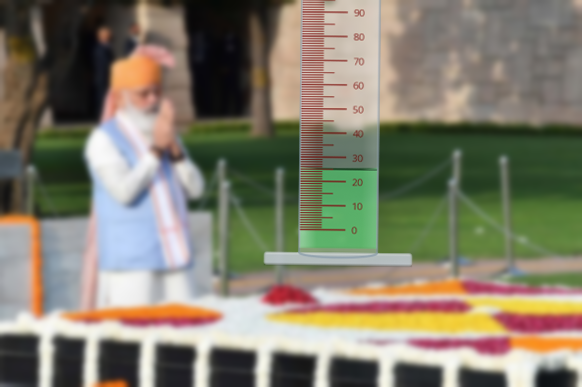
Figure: 25
